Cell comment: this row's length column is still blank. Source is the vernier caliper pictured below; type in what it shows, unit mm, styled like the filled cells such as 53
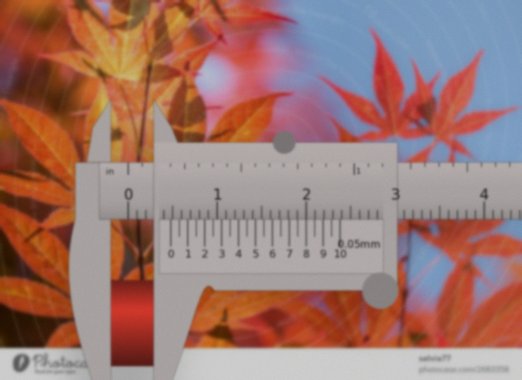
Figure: 4.8
